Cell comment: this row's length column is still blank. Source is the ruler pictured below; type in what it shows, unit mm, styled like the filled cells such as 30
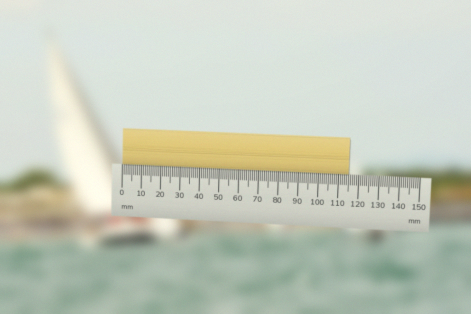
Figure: 115
